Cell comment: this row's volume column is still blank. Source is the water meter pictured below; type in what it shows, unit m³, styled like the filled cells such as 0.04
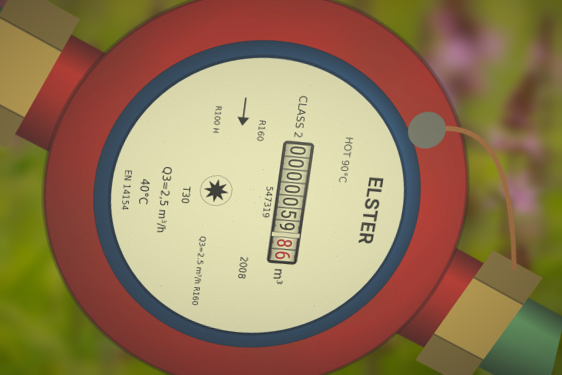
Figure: 59.86
